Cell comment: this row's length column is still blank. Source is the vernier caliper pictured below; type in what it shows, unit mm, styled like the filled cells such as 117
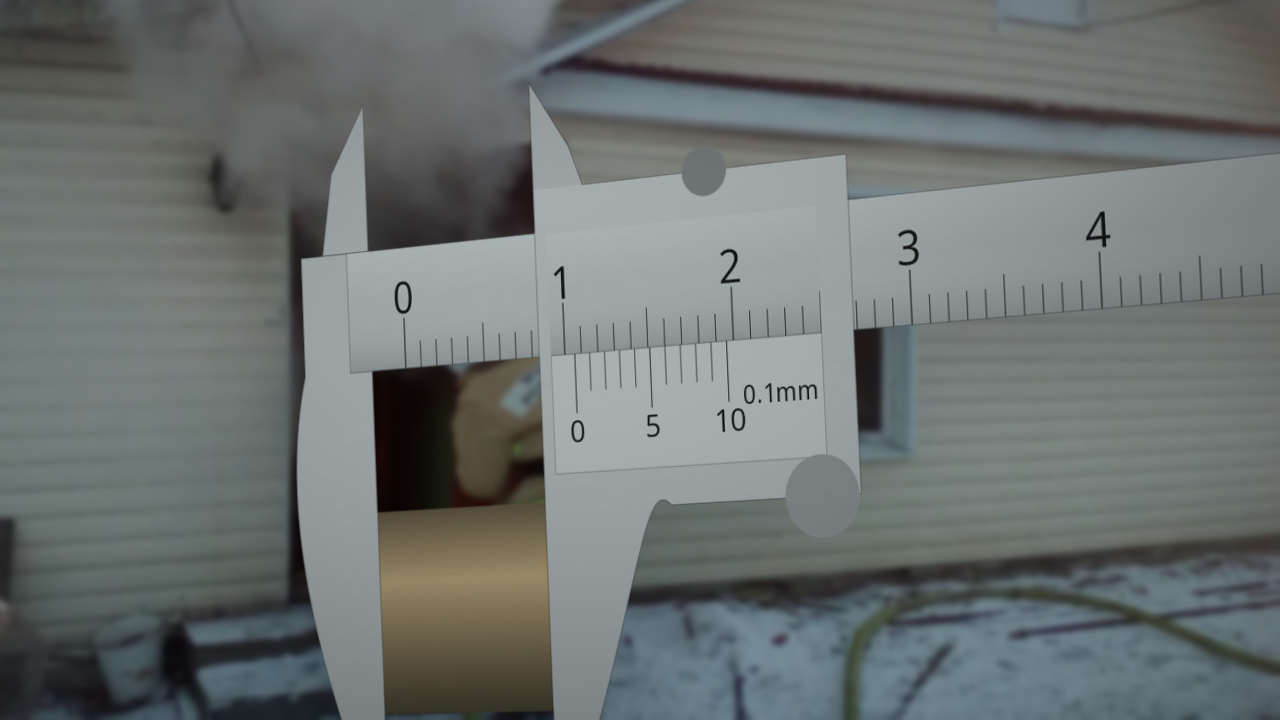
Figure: 10.6
